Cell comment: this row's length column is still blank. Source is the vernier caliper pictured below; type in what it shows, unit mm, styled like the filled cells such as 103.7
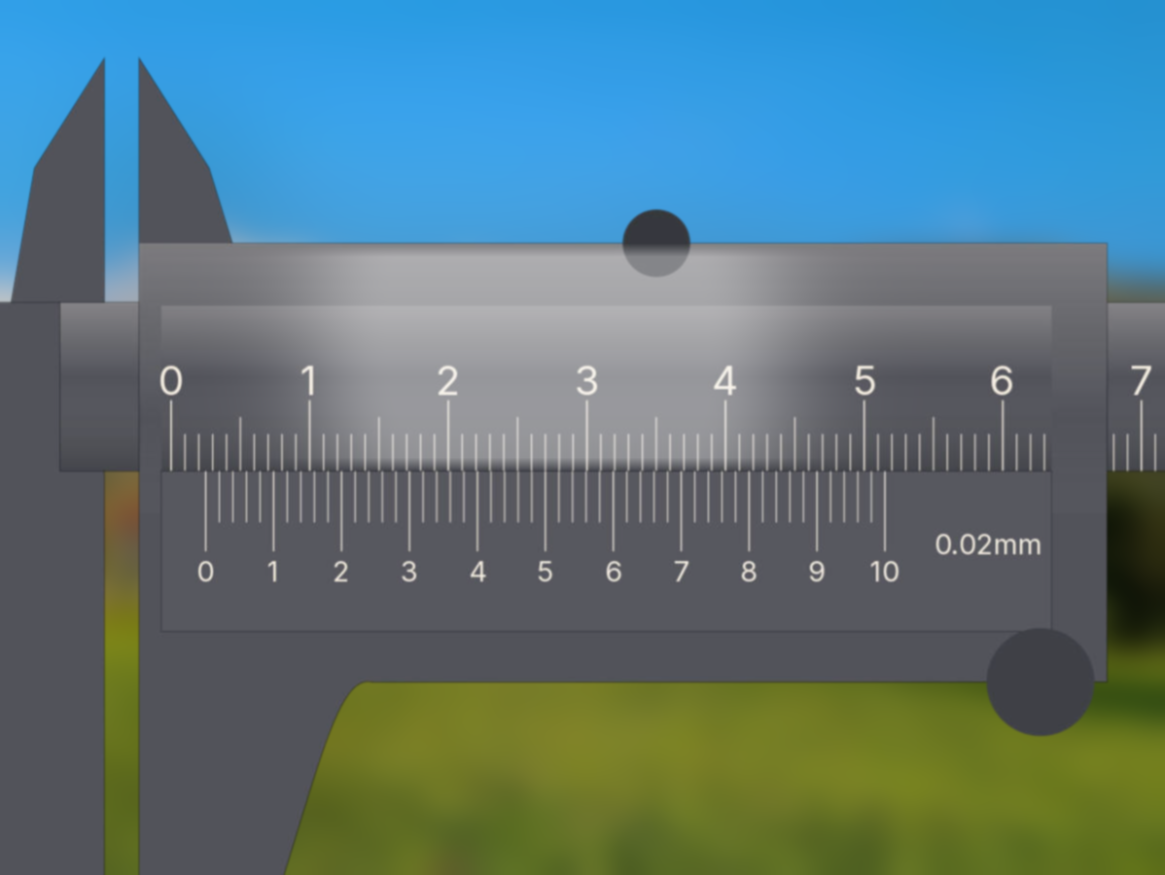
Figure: 2.5
